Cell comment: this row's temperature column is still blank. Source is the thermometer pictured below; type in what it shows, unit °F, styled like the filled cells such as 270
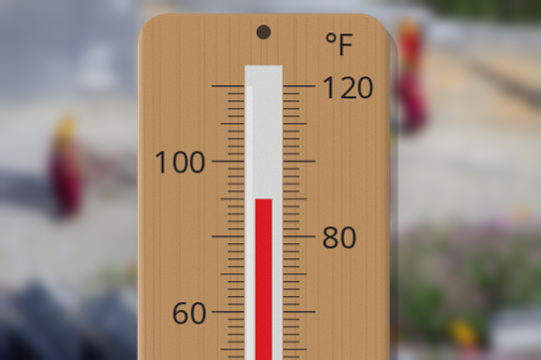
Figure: 90
